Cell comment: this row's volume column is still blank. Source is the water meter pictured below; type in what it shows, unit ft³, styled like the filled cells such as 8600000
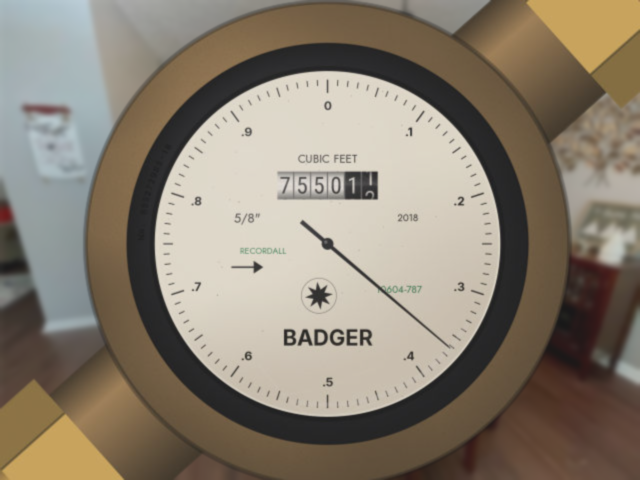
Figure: 755011.36
